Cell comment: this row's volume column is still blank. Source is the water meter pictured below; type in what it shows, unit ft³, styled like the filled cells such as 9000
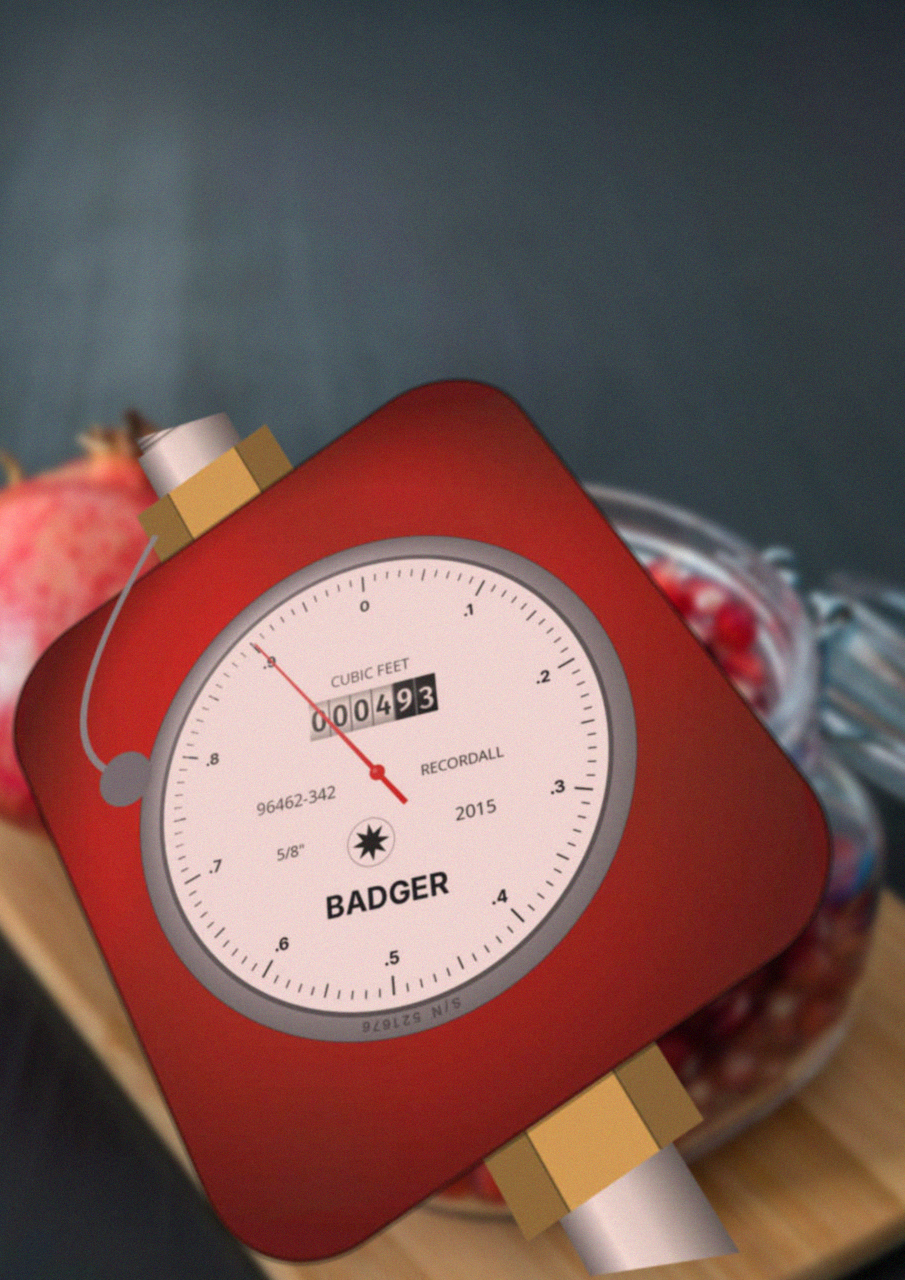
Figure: 492.90
